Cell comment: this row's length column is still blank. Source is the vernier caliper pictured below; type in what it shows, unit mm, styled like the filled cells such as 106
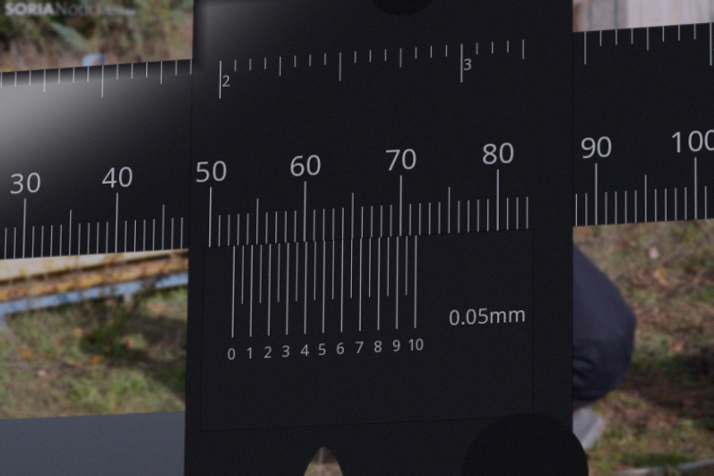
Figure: 52.6
